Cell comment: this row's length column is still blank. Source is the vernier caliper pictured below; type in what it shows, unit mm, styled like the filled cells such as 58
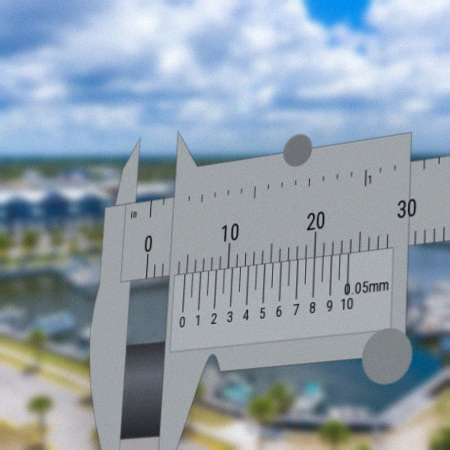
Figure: 4.8
